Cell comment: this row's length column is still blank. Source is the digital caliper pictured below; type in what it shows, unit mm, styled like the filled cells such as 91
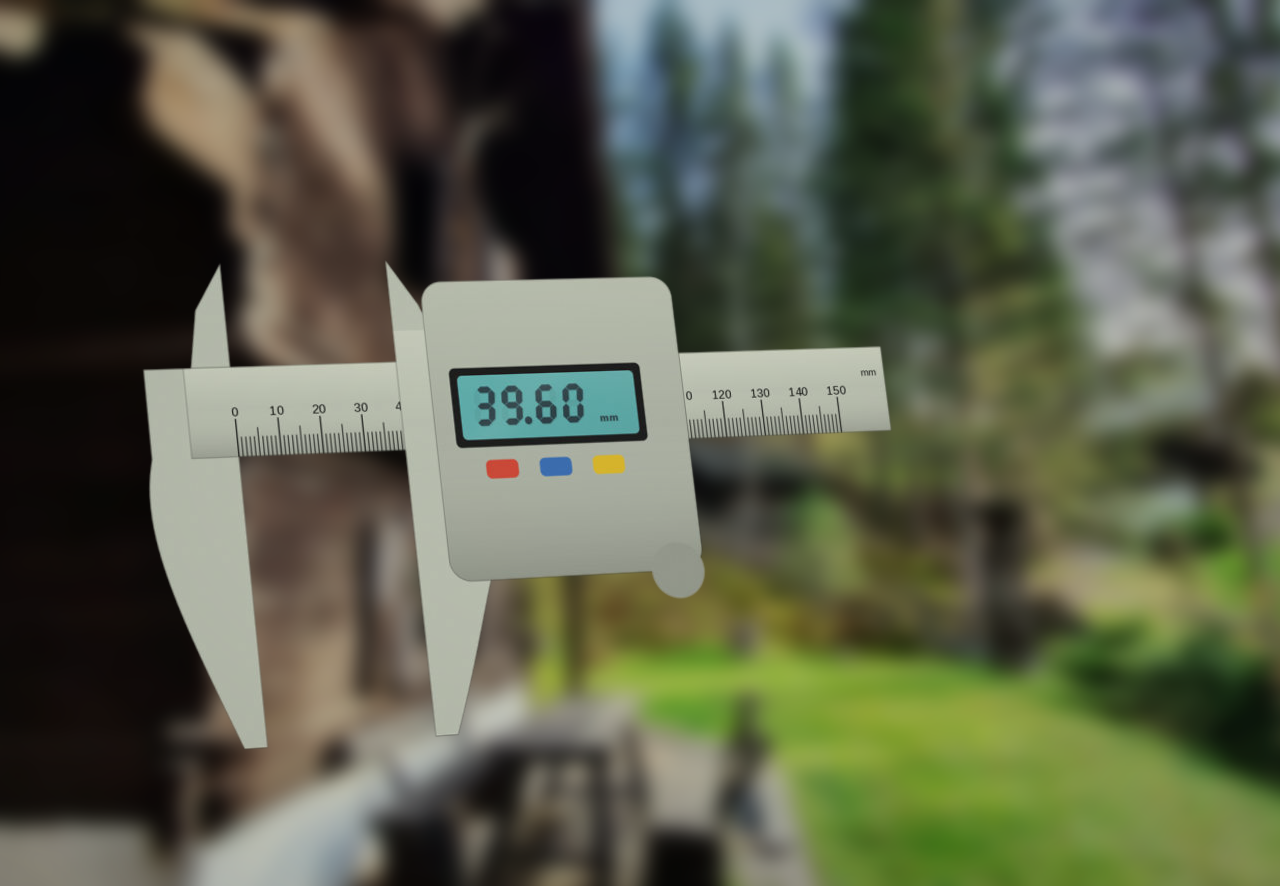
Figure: 39.60
